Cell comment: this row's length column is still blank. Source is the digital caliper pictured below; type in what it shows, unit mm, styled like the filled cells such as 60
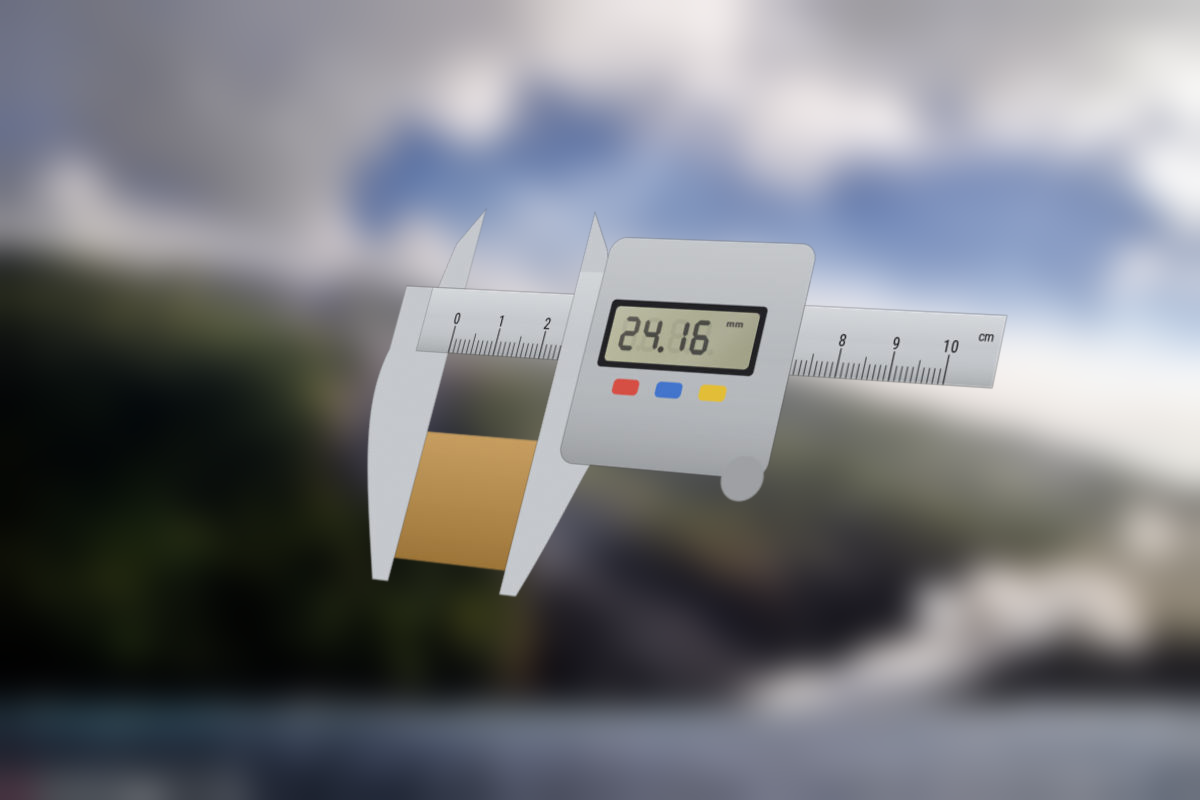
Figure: 24.16
